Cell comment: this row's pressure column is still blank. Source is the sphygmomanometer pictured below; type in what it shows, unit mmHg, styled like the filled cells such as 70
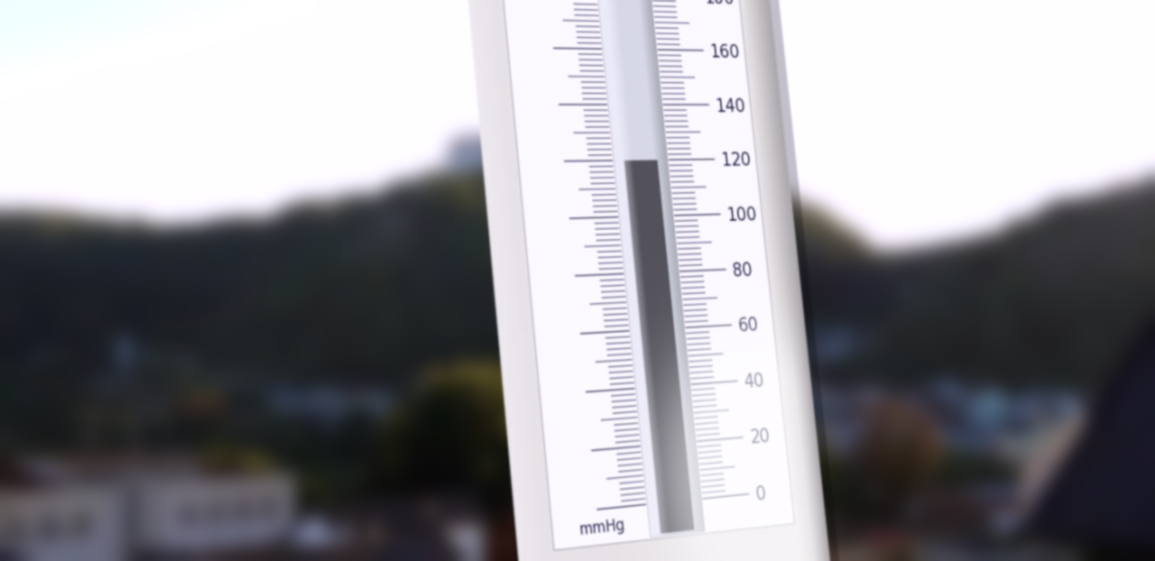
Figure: 120
